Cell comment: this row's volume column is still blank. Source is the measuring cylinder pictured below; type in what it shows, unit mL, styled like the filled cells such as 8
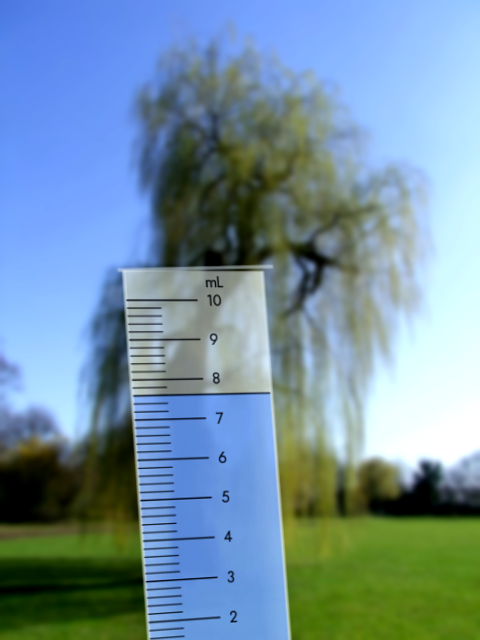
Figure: 7.6
